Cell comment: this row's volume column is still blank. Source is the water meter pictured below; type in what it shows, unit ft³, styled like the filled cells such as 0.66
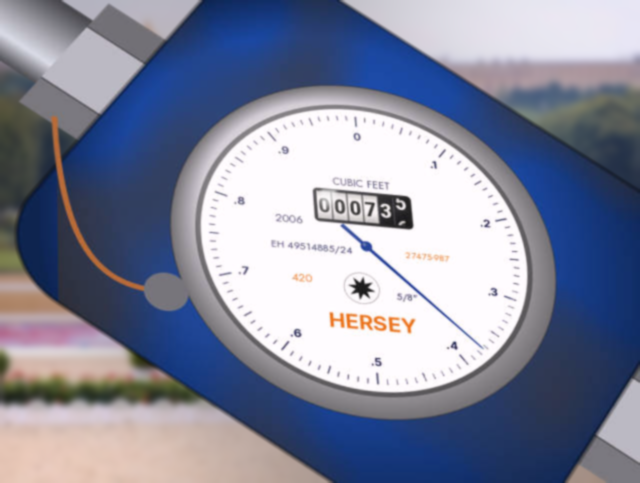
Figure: 735.37
